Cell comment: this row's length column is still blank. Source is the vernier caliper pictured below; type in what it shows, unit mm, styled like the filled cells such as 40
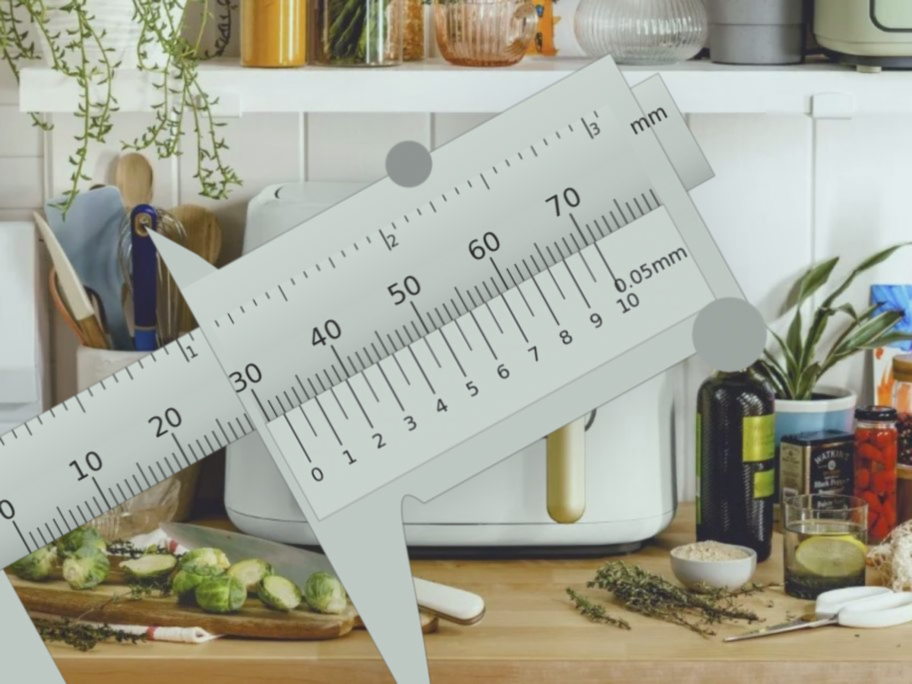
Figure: 31.8
